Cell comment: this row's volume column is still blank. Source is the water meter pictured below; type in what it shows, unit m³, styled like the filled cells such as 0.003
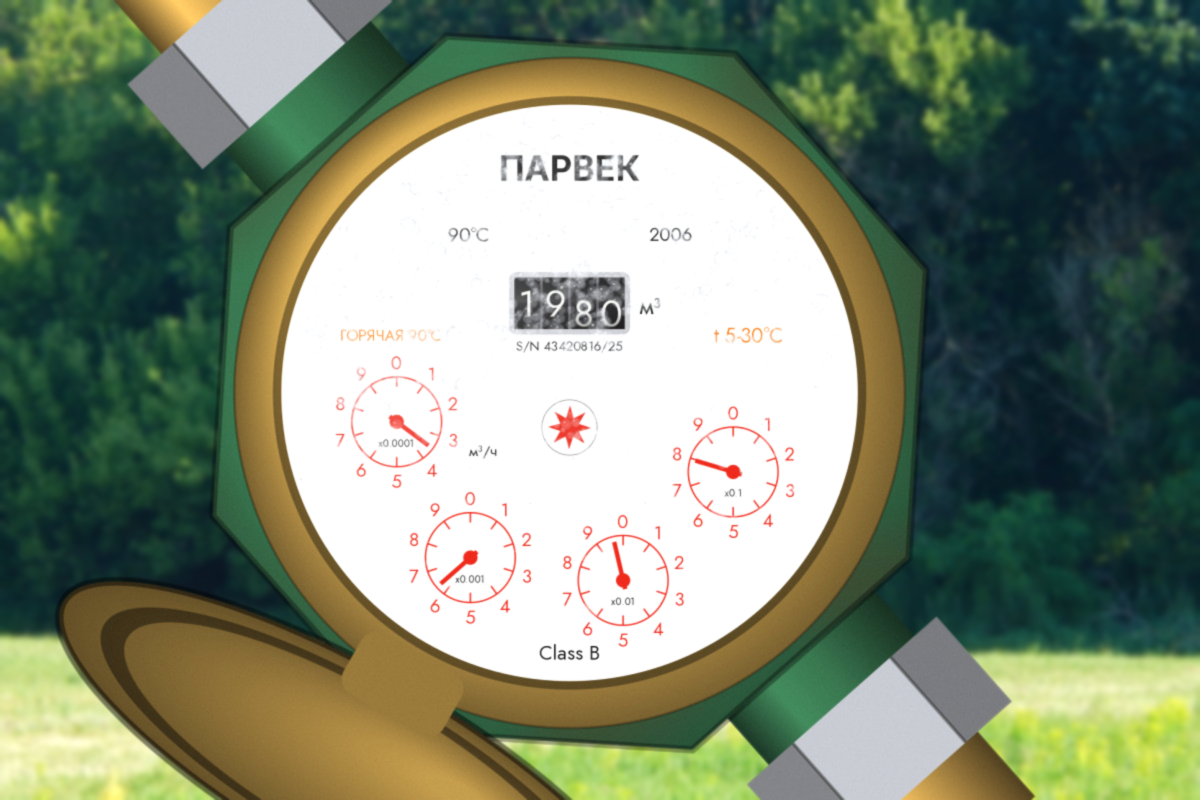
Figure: 1979.7963
